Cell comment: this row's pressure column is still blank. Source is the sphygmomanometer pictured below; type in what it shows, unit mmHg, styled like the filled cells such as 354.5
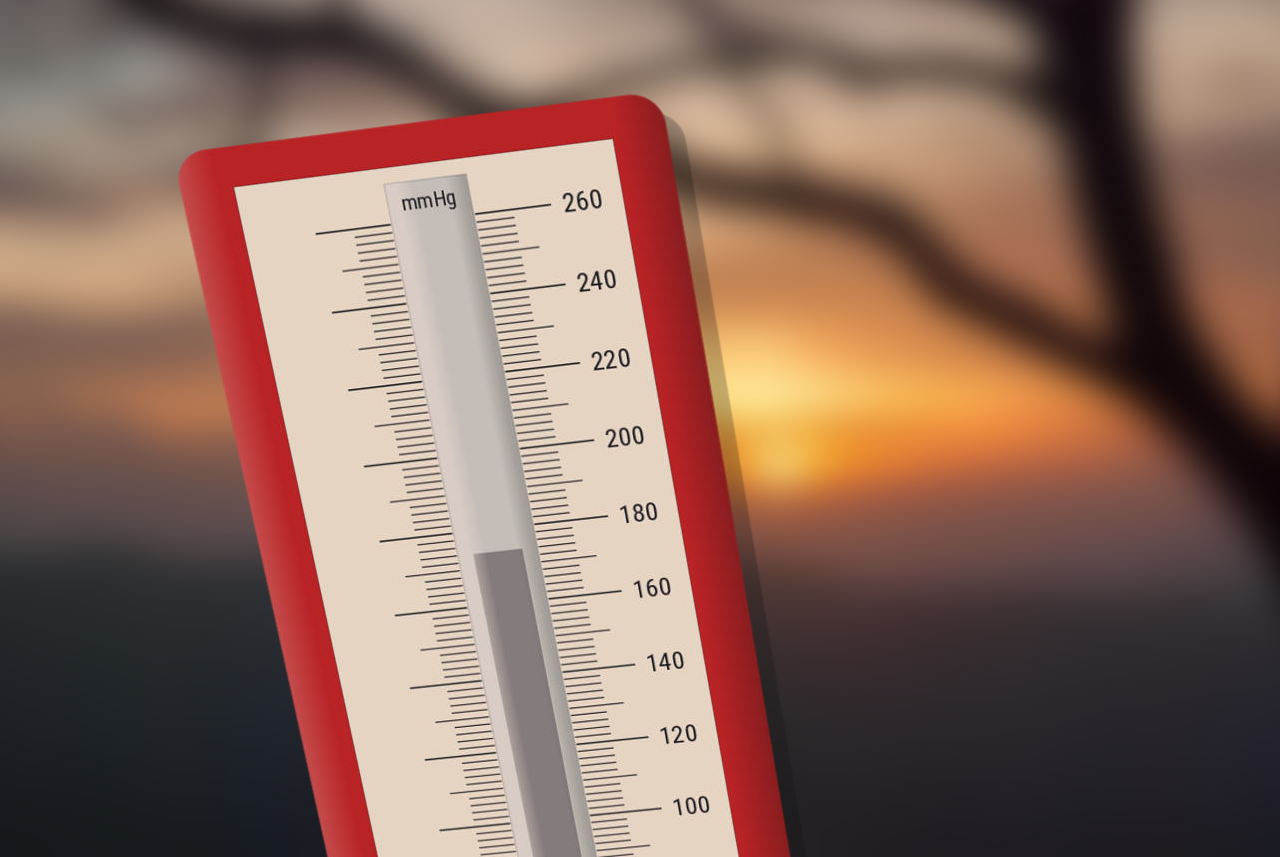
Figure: 174
